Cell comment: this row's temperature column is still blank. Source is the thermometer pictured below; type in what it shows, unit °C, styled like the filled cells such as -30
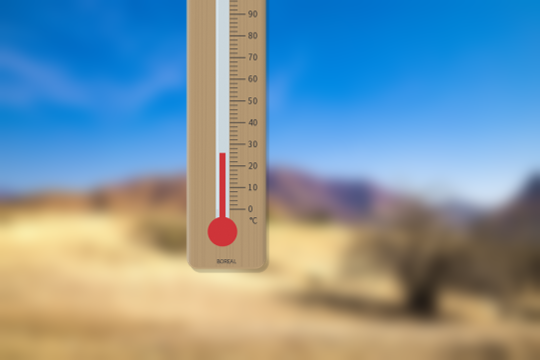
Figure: 26
